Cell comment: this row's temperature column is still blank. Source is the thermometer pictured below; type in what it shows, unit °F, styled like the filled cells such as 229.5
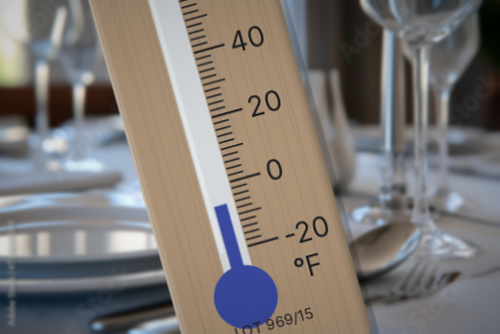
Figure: -6
